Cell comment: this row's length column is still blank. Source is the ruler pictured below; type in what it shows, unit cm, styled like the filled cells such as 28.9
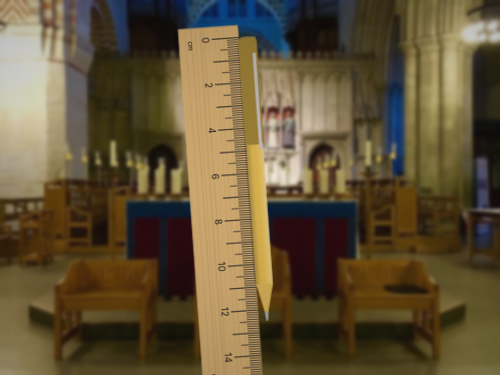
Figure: 12.5
